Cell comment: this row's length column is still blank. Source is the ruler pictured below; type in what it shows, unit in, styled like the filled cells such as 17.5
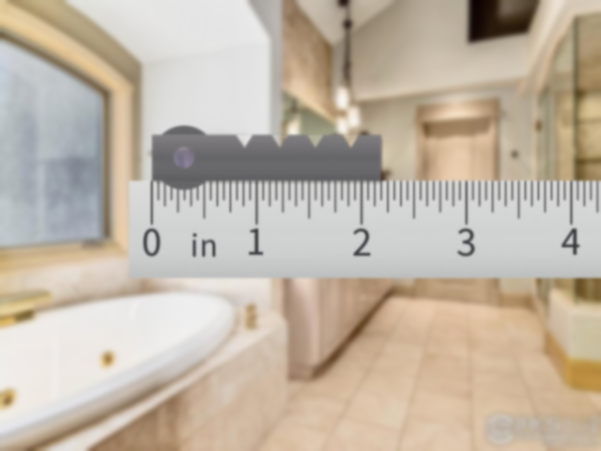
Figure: 2.1875
